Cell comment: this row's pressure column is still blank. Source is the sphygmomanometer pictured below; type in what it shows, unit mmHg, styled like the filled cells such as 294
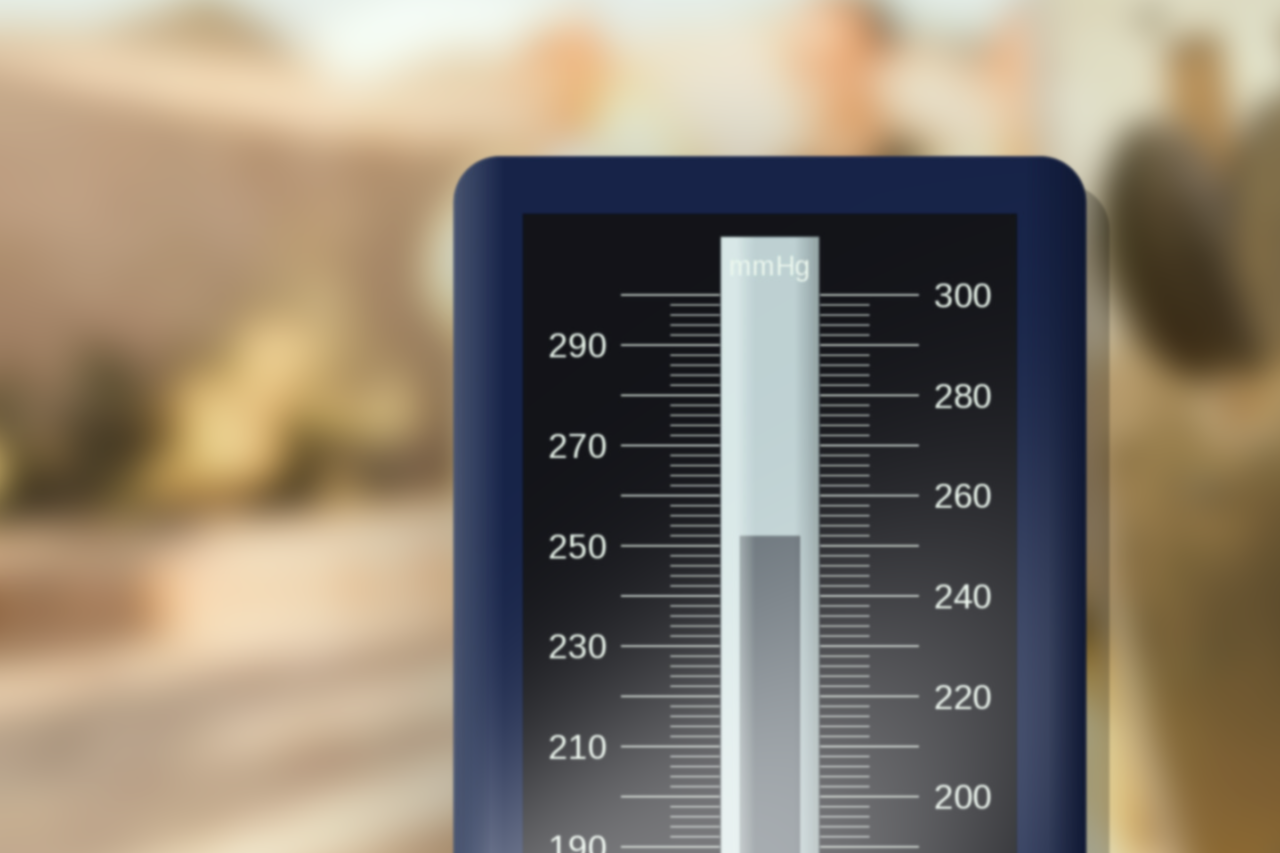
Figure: 252
